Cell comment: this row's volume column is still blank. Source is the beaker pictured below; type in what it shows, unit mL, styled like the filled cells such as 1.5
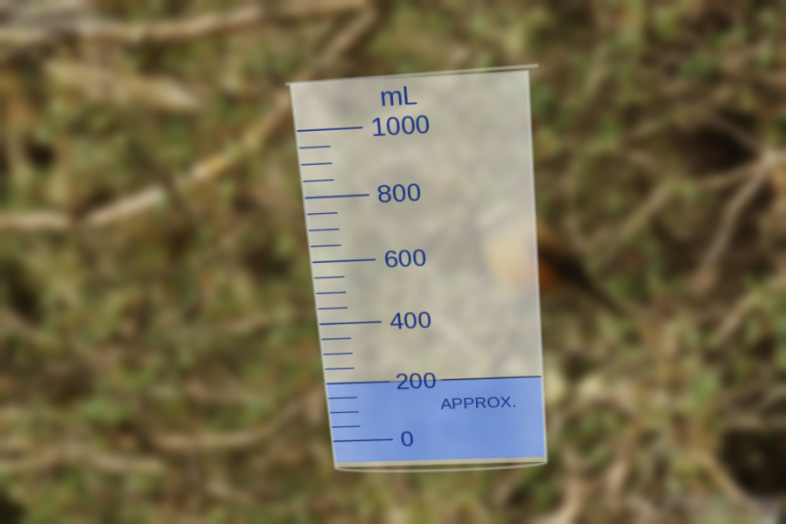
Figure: 200
